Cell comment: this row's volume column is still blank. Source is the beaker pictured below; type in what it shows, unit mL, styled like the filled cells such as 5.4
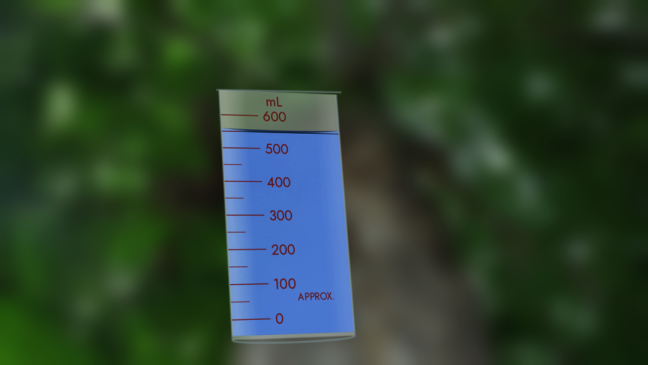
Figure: 550
